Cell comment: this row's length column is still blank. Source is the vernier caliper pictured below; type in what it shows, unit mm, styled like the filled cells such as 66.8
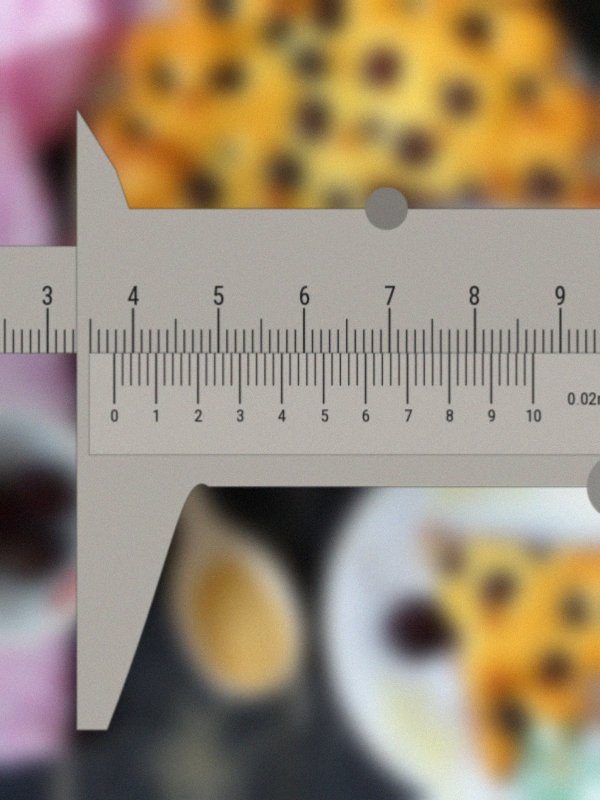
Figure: 37.8
